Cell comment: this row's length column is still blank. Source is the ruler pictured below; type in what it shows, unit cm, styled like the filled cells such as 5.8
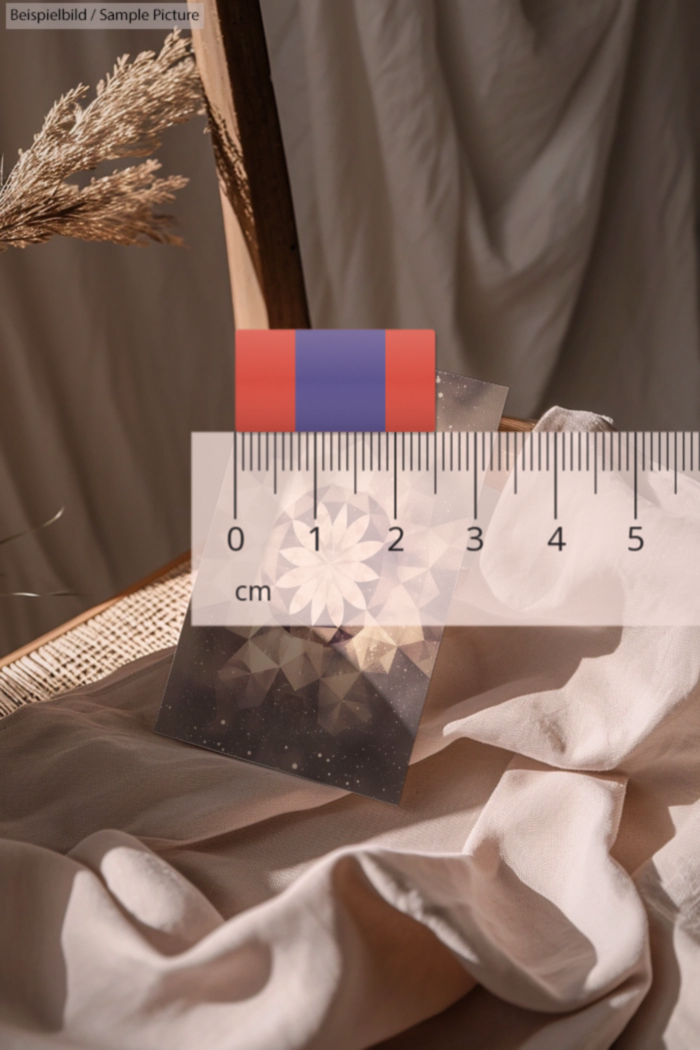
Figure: 2.5
